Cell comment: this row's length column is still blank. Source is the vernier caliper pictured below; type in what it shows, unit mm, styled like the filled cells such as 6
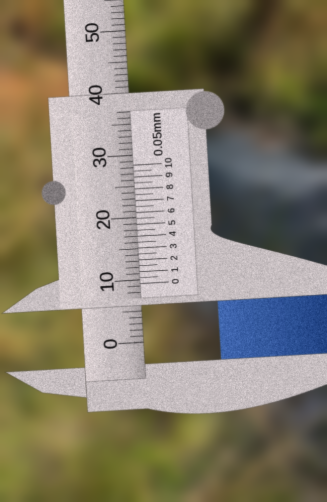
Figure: 9.4
